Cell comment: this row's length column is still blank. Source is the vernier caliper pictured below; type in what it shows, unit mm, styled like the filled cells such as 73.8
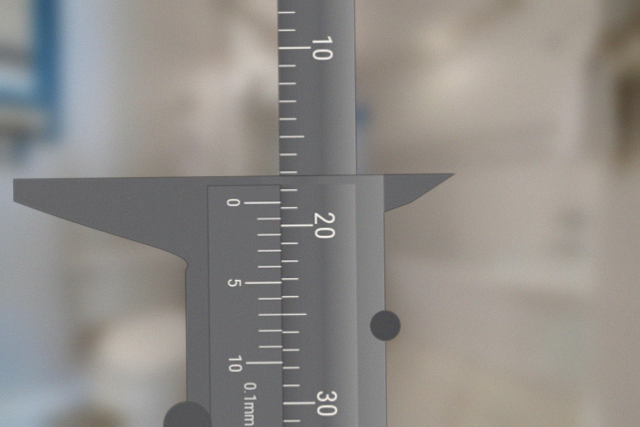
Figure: 18.7
